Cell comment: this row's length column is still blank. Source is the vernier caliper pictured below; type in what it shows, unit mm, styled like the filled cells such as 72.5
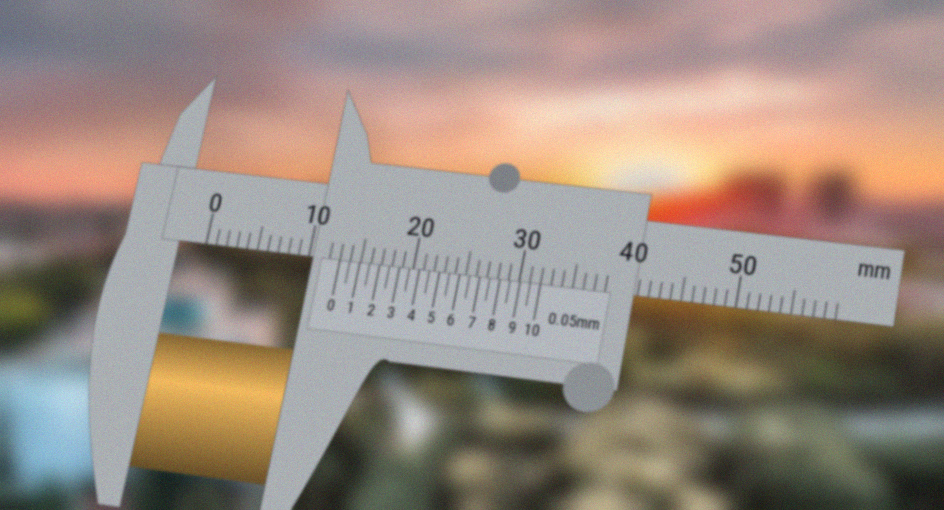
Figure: 13.0
